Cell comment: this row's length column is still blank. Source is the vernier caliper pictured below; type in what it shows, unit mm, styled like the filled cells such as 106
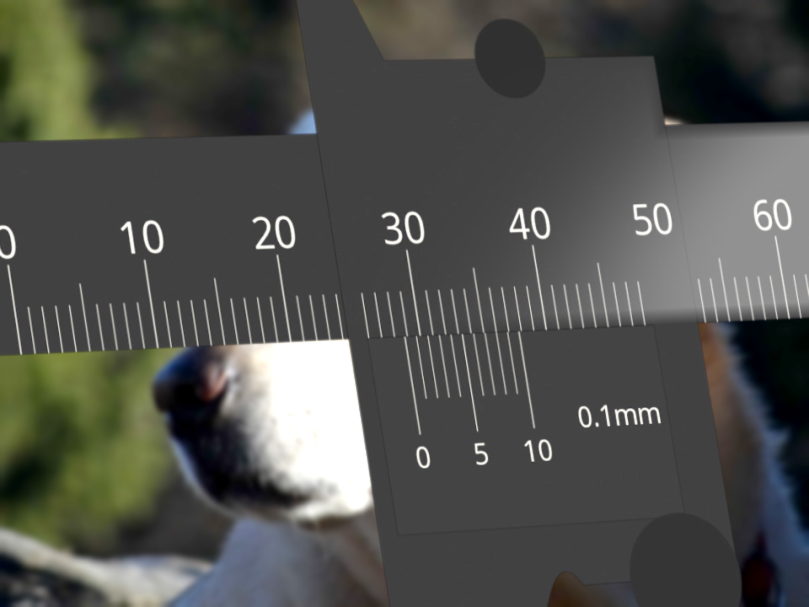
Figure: 28.8
